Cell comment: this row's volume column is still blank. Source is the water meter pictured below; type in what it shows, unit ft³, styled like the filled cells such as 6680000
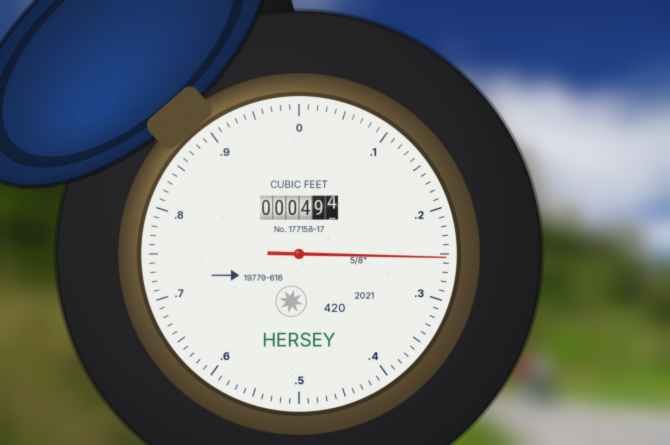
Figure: 494.25
